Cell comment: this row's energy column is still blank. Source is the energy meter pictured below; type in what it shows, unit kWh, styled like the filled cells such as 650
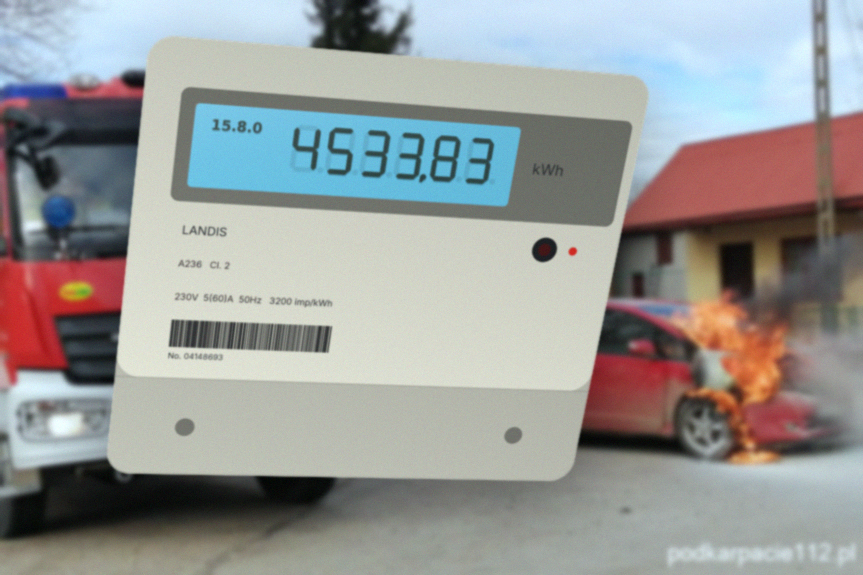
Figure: 4533.83
